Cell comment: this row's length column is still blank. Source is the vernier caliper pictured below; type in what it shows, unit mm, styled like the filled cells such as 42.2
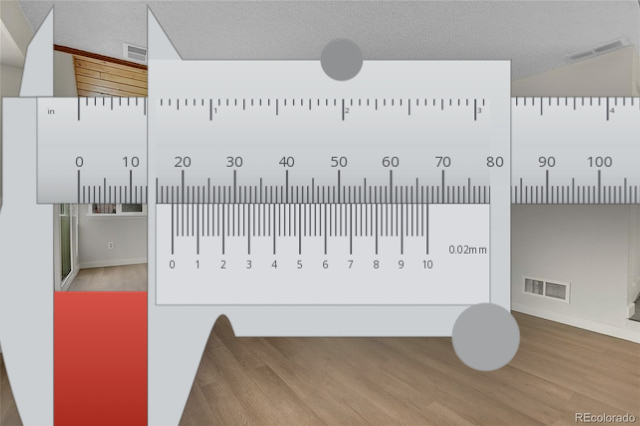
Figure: 18.0
